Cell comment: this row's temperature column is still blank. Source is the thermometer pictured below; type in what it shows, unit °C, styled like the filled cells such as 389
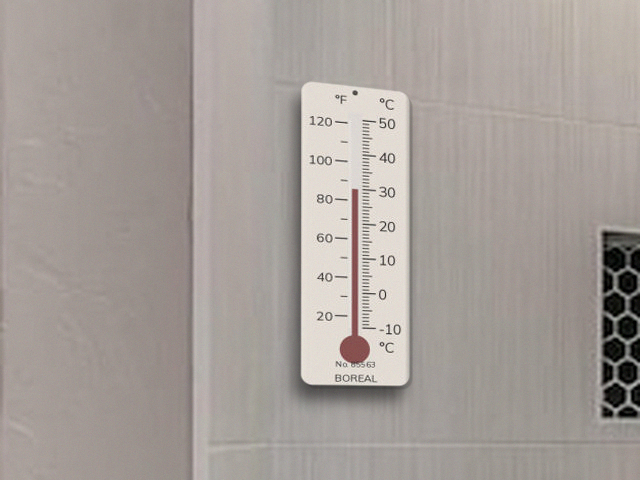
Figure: 30
